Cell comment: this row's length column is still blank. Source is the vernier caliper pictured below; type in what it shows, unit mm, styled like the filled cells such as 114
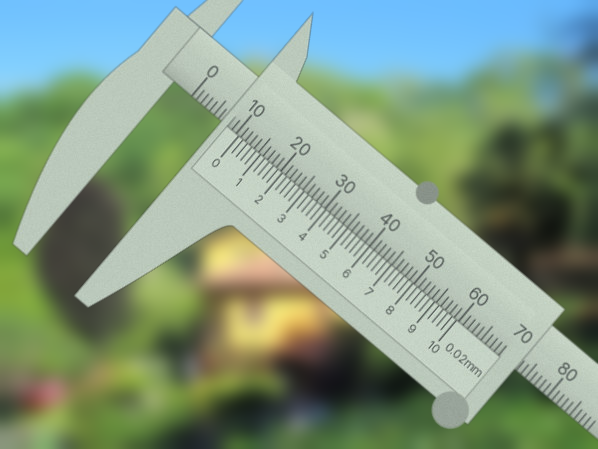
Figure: 10.6
